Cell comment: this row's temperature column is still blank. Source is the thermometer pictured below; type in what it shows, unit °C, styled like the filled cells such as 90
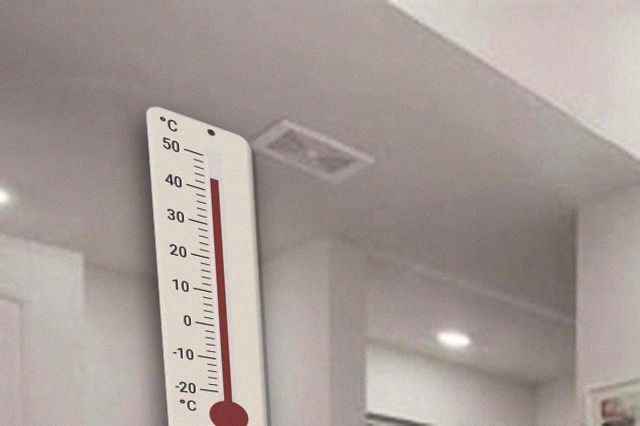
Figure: 44
